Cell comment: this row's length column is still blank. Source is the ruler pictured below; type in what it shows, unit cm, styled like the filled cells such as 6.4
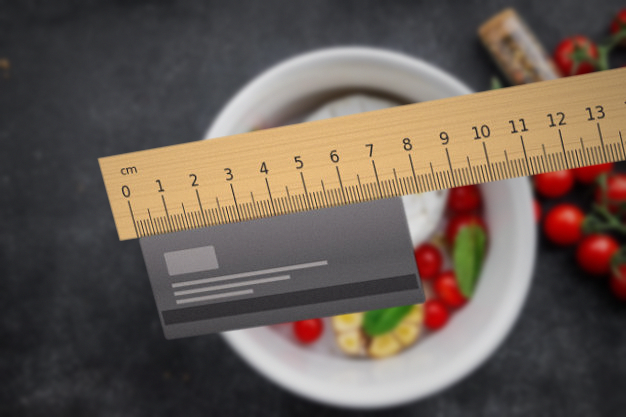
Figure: 7.5
